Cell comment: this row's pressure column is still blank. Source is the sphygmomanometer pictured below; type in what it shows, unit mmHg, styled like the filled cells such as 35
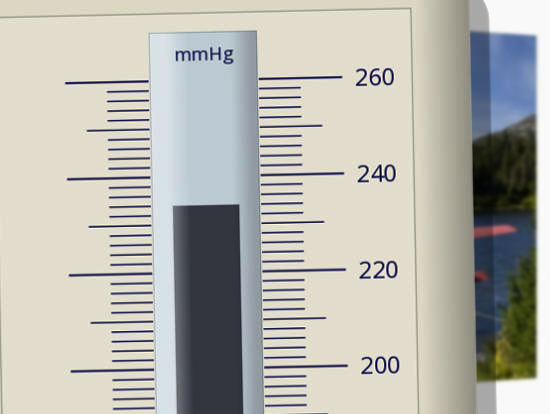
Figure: 234
